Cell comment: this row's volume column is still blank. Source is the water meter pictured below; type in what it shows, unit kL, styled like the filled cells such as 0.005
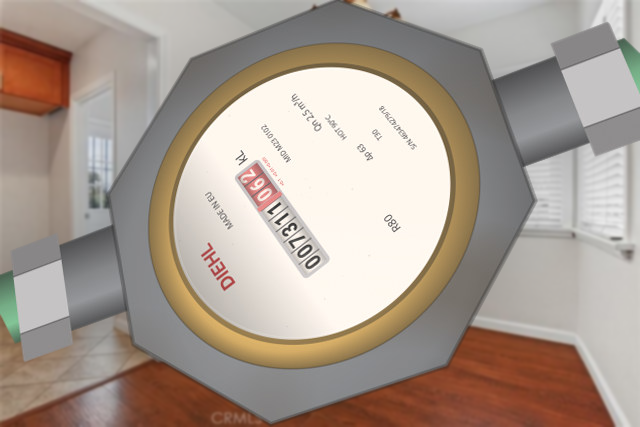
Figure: 7311.062
